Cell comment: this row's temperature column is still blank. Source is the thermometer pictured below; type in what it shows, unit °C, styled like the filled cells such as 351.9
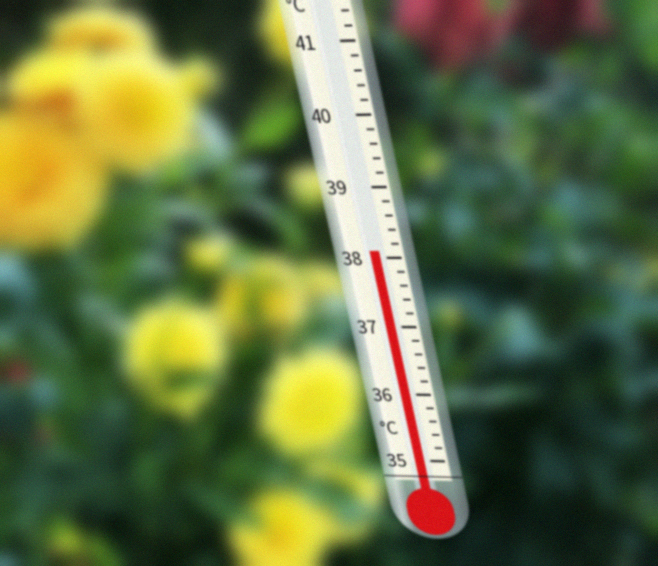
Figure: 38.1
